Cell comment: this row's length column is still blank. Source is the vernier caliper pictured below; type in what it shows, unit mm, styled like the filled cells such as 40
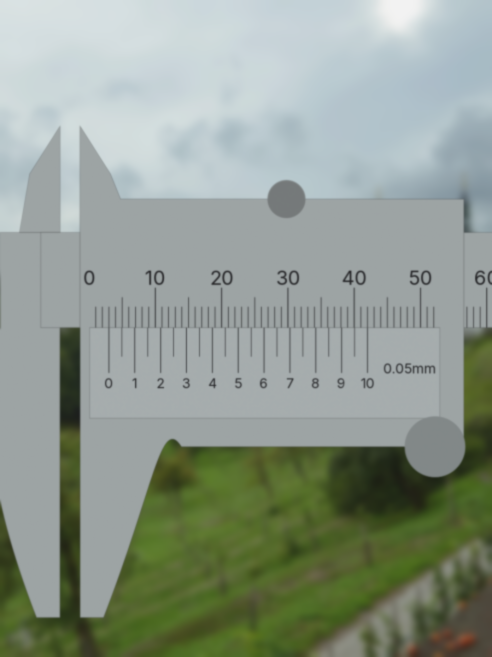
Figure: 3.0
